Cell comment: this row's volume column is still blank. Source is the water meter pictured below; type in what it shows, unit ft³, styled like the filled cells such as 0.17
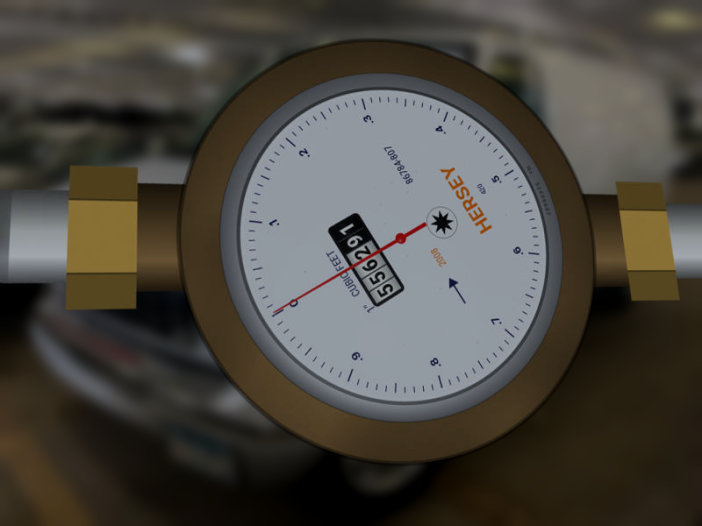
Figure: 556291.00
